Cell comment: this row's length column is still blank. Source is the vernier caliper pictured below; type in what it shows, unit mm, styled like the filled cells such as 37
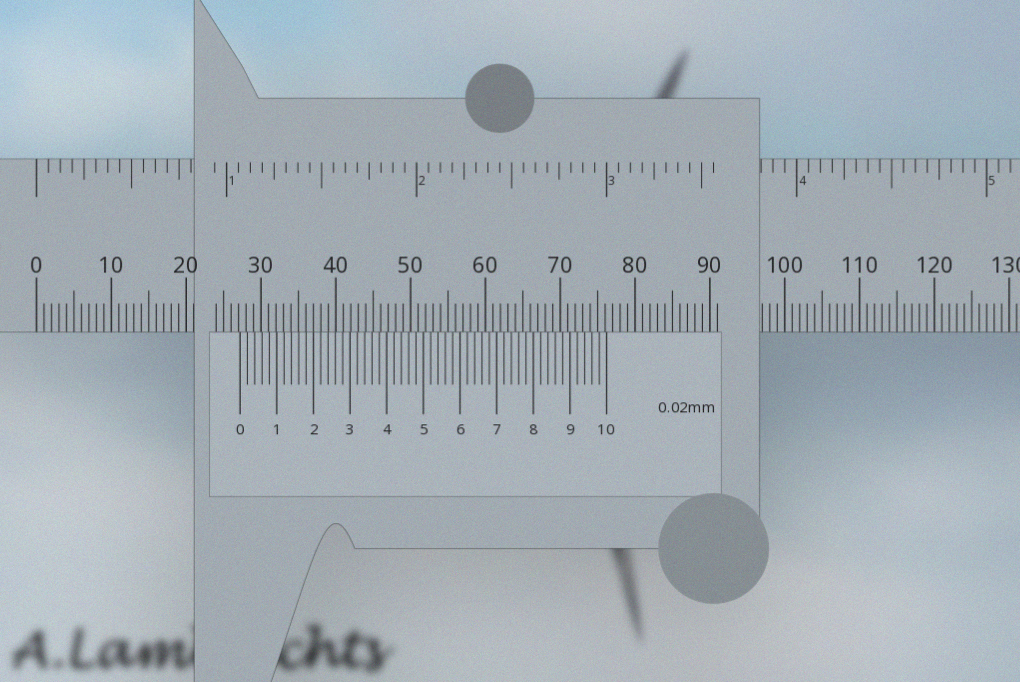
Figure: 27.2
